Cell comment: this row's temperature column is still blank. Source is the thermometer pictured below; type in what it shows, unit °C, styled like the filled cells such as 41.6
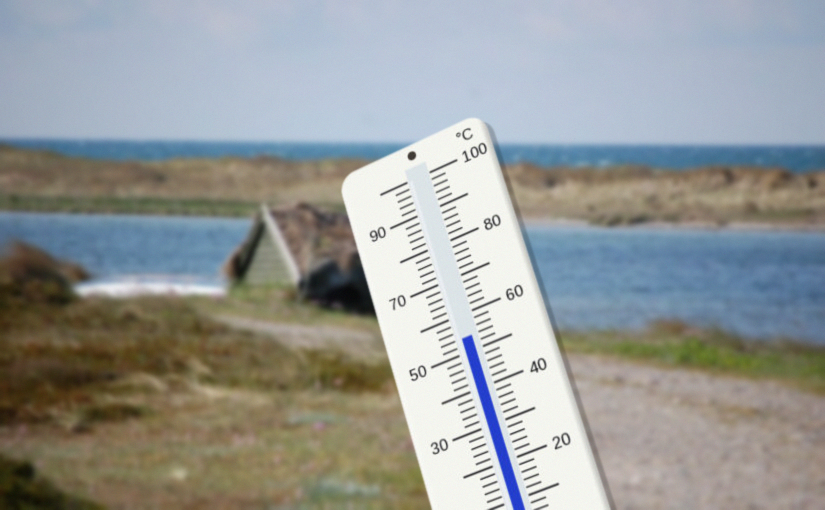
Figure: 54
